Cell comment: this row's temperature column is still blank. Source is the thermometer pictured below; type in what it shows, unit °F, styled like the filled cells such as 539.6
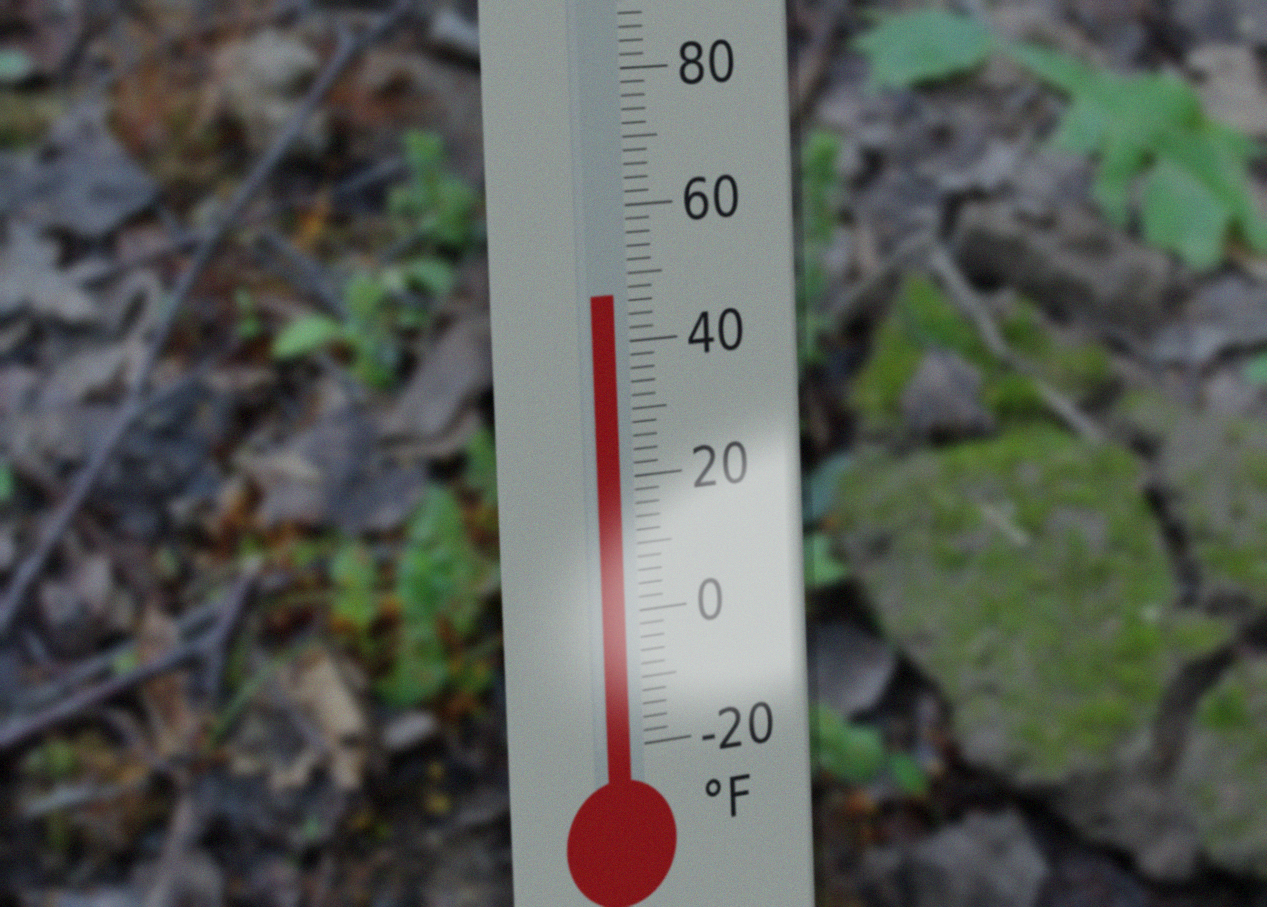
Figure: 47
